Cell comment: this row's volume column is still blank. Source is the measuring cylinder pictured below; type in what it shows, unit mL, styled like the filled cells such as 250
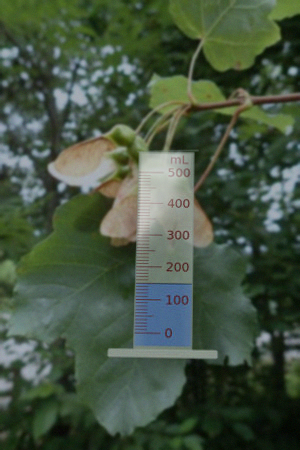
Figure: 150
